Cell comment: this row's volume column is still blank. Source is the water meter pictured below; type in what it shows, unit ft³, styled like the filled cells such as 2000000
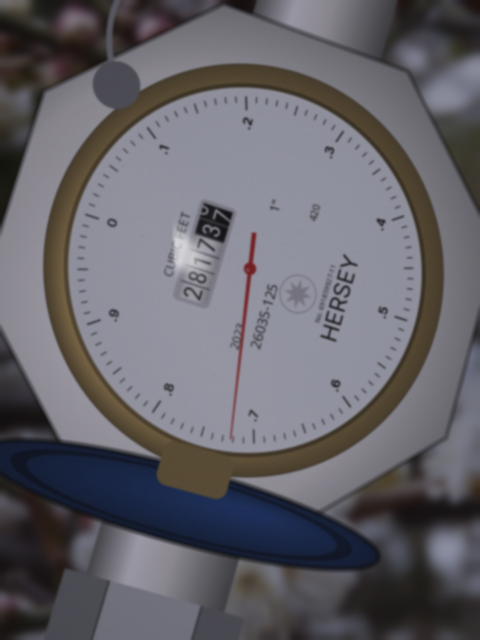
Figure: 281736.72
